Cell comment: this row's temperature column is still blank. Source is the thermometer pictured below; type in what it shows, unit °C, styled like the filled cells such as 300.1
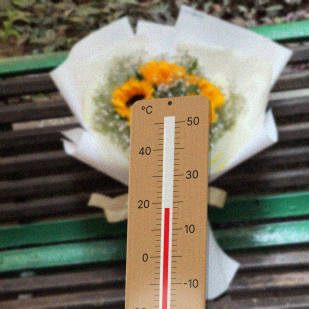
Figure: 18
